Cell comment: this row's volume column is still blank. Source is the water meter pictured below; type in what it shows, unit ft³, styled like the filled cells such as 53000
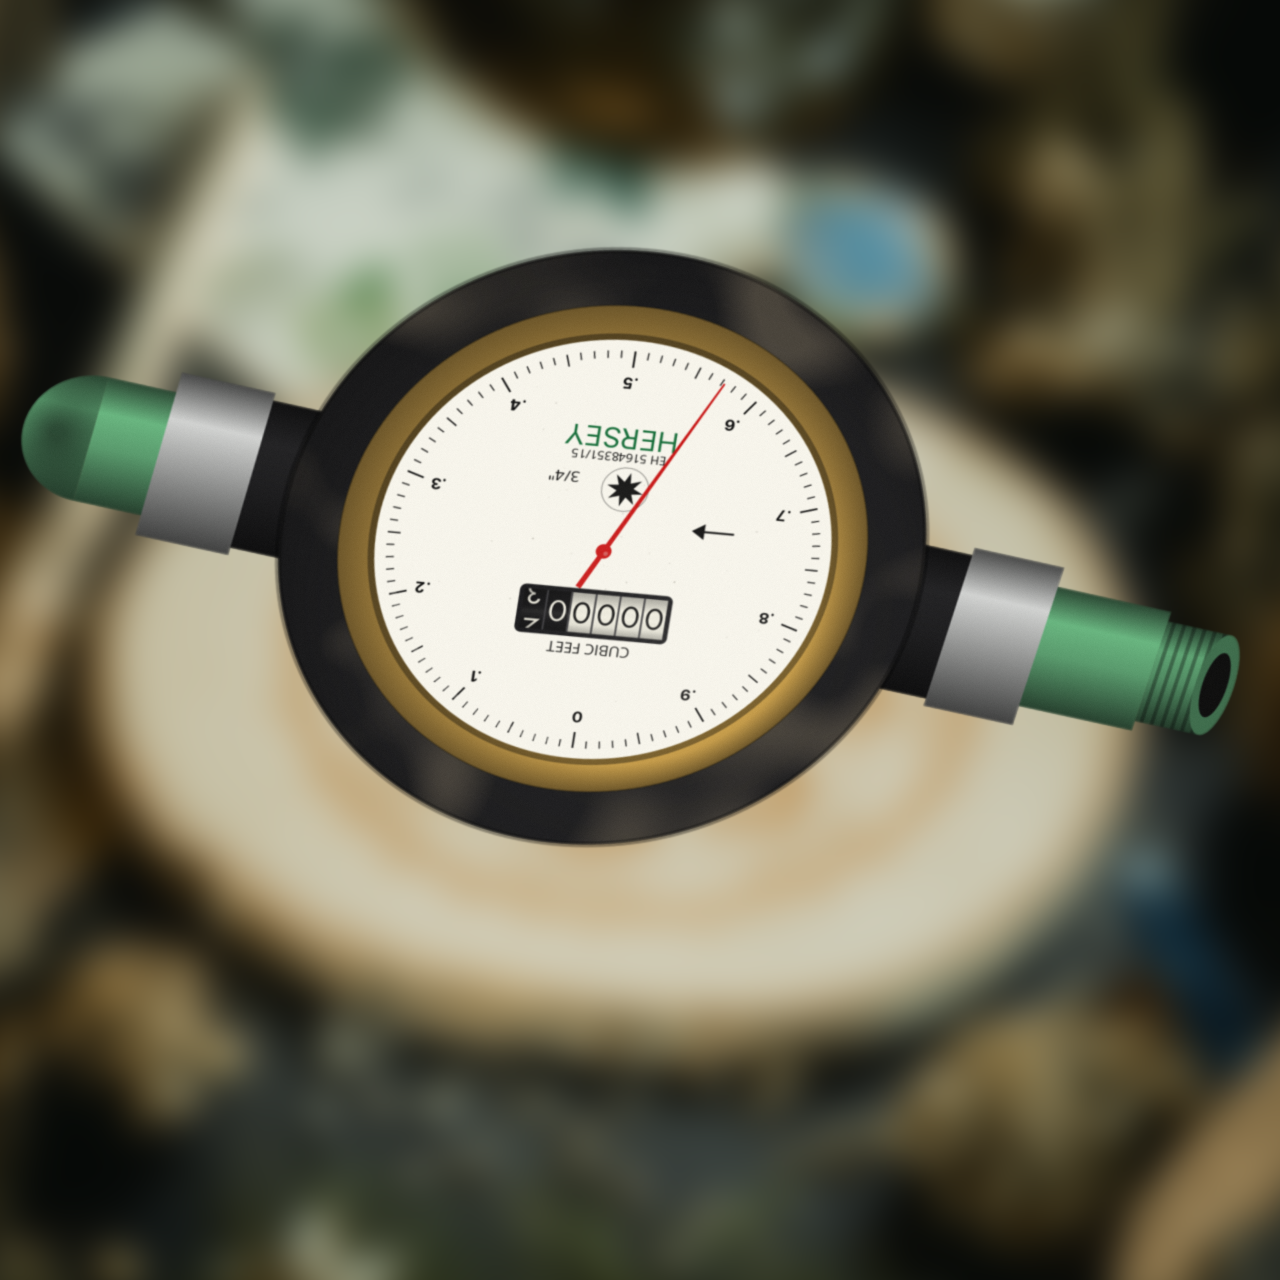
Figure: 2.57
